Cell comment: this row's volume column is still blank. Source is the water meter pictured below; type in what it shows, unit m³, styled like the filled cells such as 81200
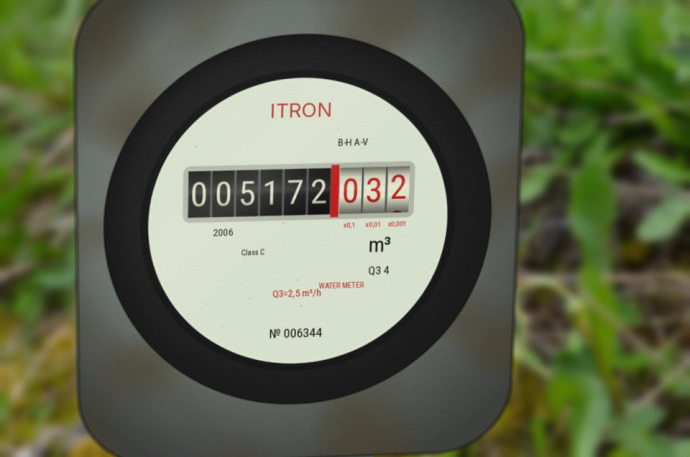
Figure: 5172.032
